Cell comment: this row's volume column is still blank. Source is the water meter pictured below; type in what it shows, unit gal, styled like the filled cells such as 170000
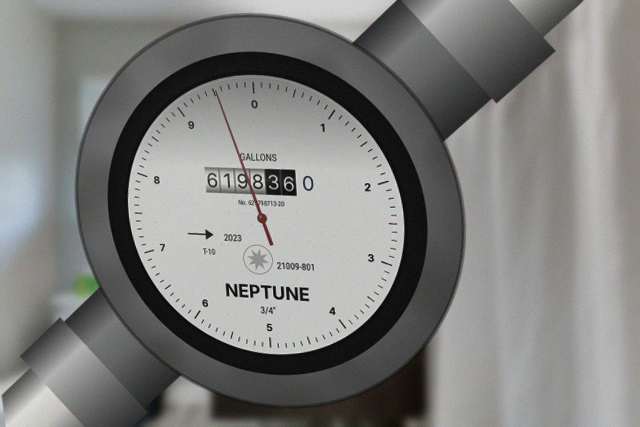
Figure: 6198359.5
